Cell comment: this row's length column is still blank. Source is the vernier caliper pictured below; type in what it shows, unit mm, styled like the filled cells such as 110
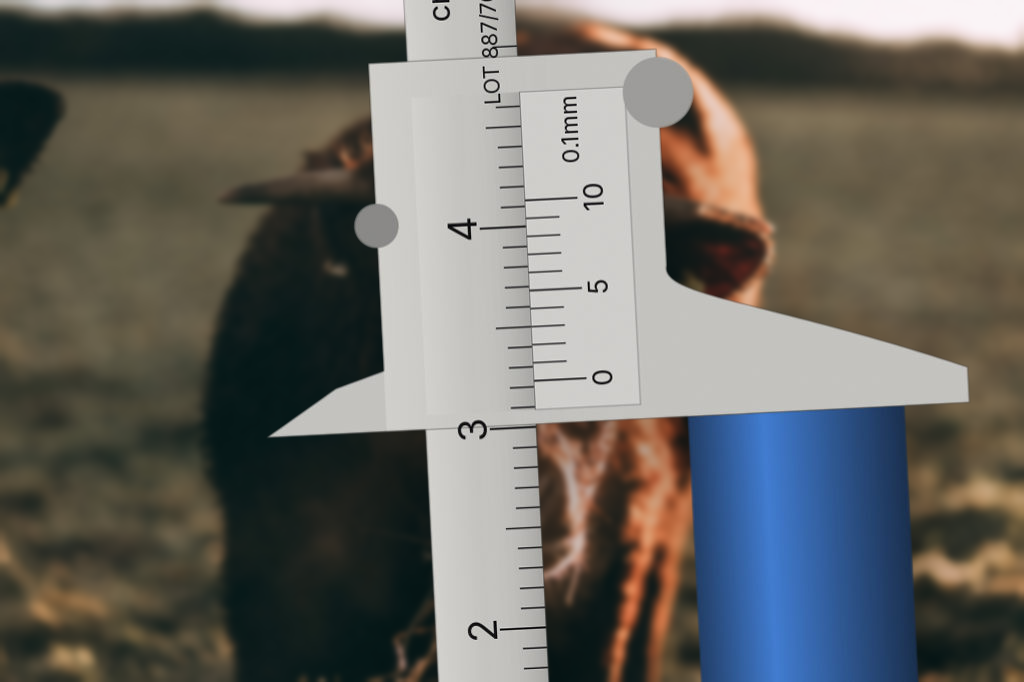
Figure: 32.3
